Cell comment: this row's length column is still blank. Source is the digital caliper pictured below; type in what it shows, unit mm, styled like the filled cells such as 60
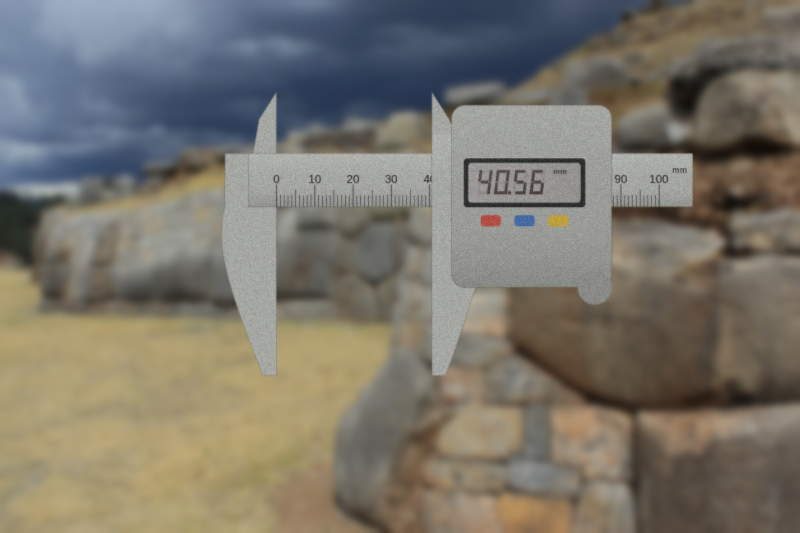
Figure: 40.56
